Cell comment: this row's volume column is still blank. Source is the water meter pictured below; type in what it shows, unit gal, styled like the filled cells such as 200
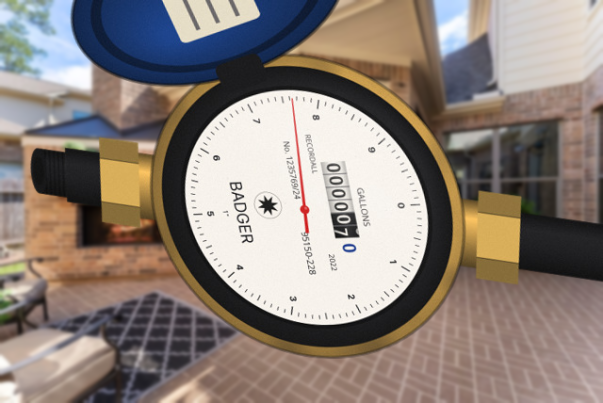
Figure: 67.6
